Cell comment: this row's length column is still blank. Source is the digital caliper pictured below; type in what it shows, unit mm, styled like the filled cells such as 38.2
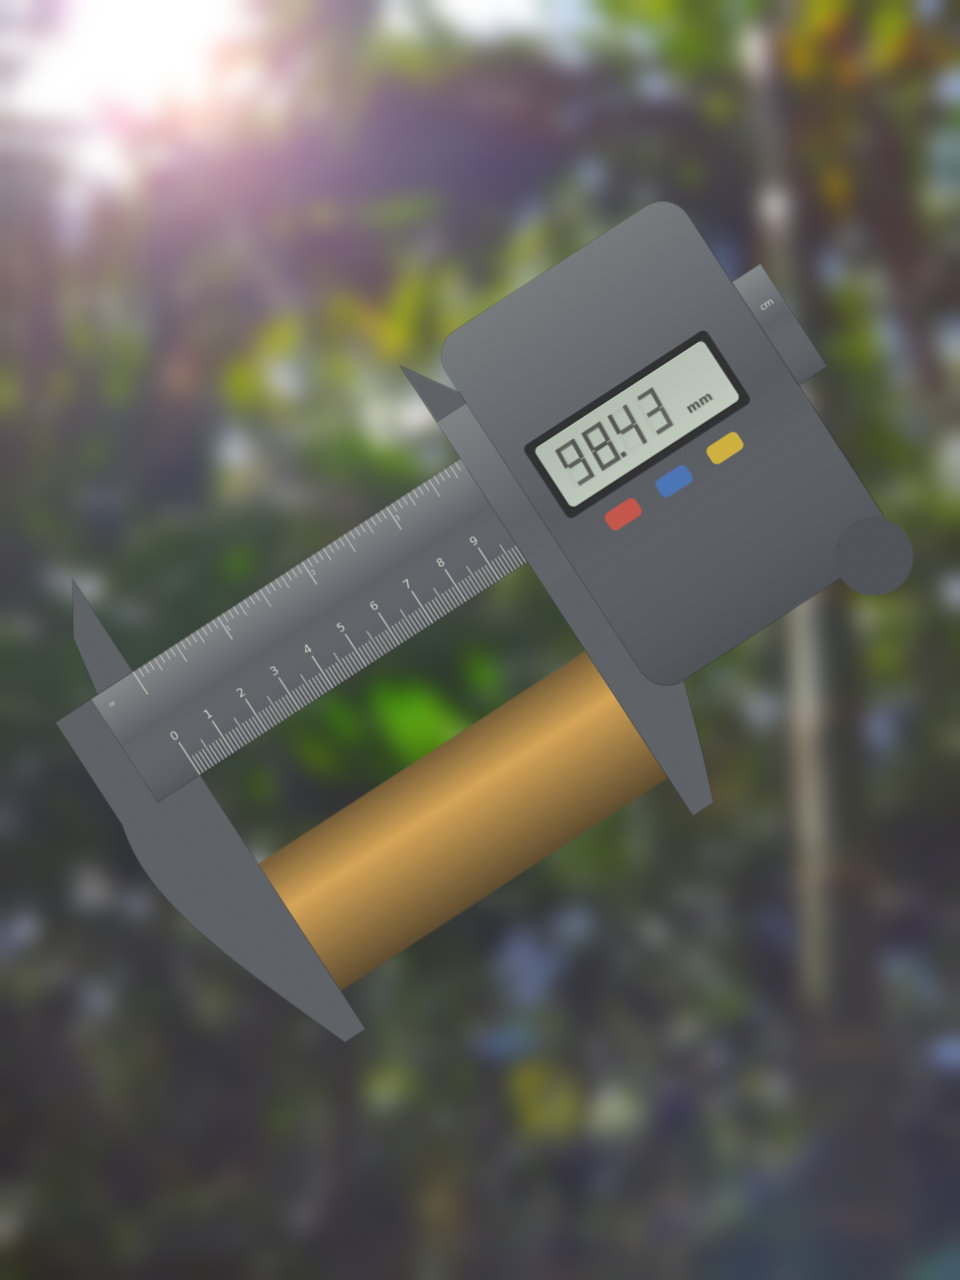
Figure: 98.43
